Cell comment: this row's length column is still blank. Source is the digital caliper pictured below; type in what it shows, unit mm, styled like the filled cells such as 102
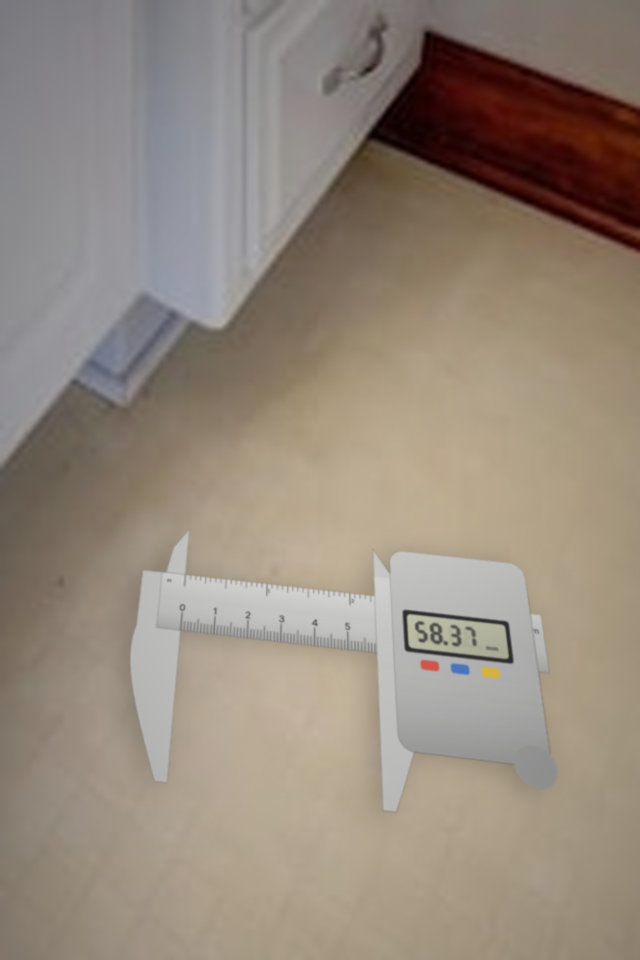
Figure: 58.37
